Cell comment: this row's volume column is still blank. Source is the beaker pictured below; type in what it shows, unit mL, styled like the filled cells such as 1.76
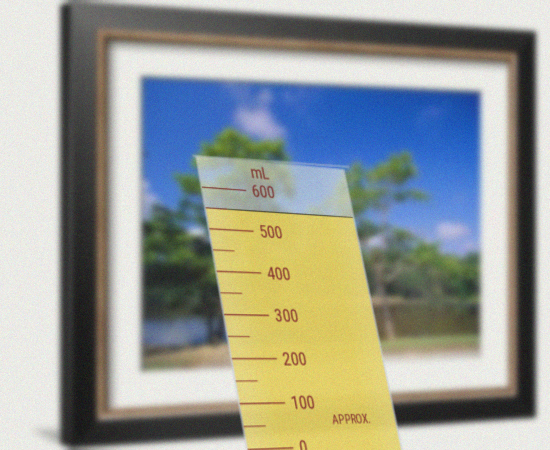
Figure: 550
